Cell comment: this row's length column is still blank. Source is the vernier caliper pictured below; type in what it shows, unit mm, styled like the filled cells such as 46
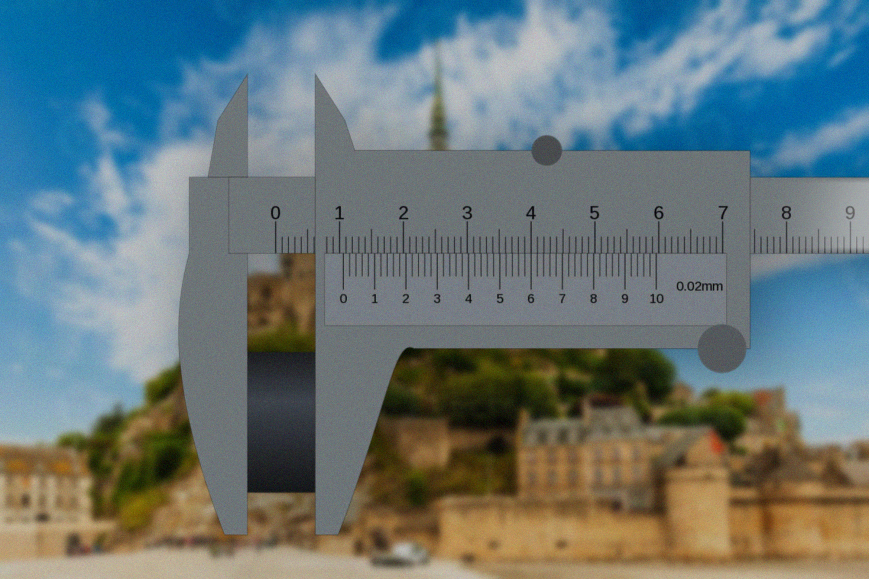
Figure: 10.6
